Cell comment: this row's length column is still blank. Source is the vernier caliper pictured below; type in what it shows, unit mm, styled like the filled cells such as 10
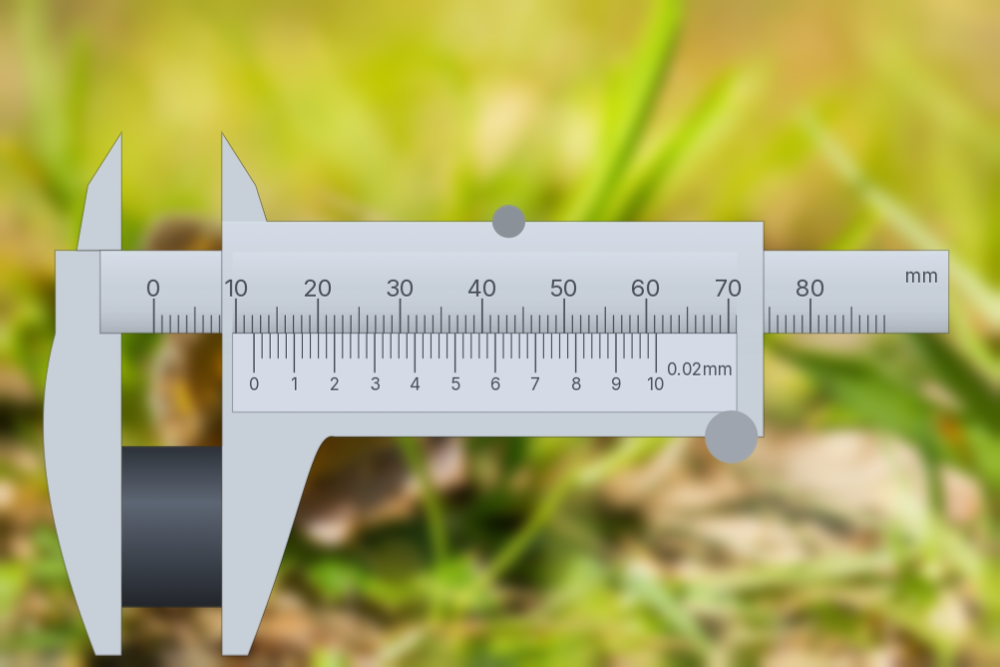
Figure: 12.2
